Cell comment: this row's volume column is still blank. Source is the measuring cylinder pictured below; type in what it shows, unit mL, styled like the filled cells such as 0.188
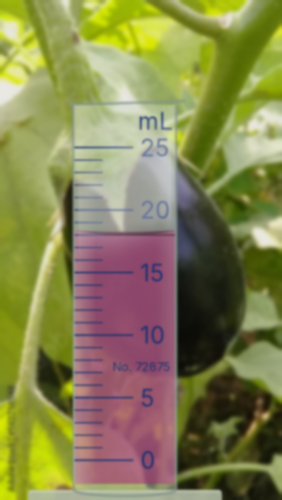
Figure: 18
